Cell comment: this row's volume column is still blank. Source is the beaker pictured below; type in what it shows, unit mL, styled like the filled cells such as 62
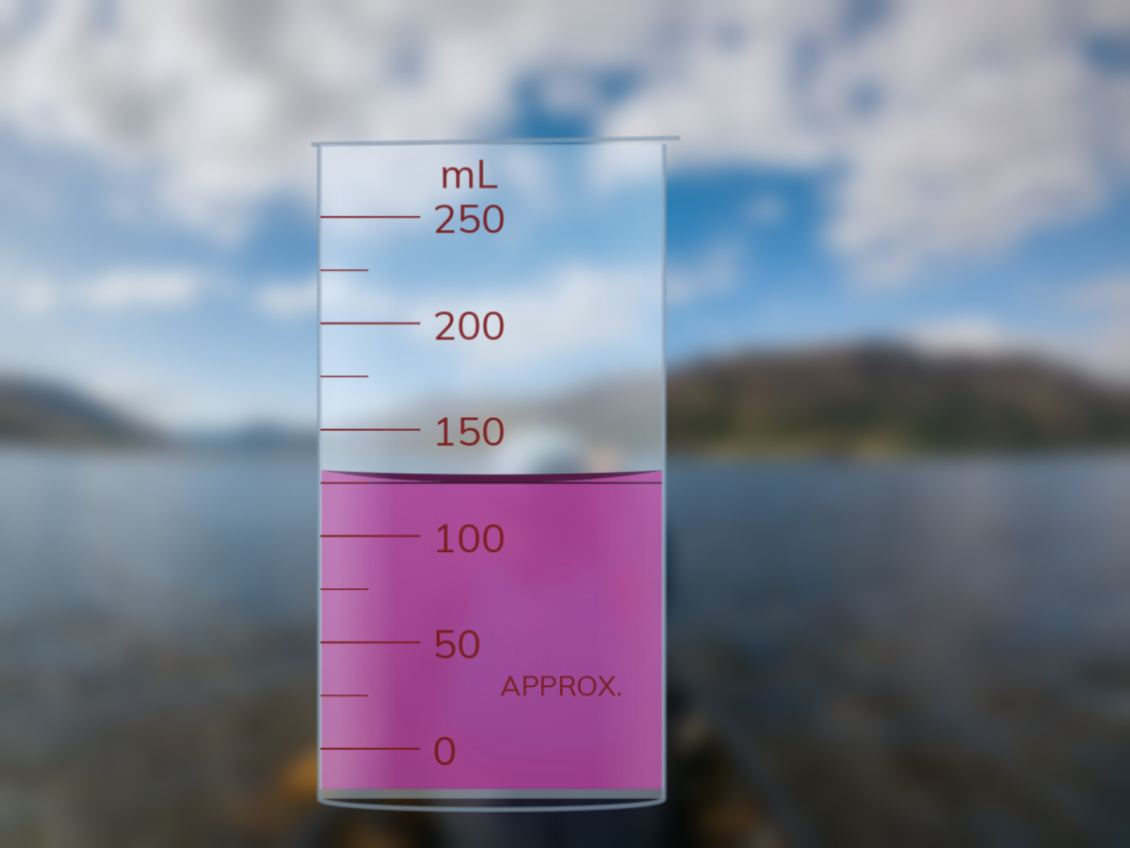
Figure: 125
